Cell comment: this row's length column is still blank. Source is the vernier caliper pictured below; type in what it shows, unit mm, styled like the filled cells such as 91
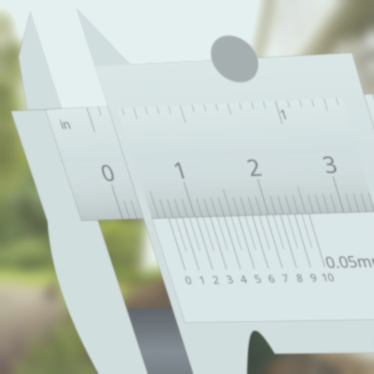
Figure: 6.4
